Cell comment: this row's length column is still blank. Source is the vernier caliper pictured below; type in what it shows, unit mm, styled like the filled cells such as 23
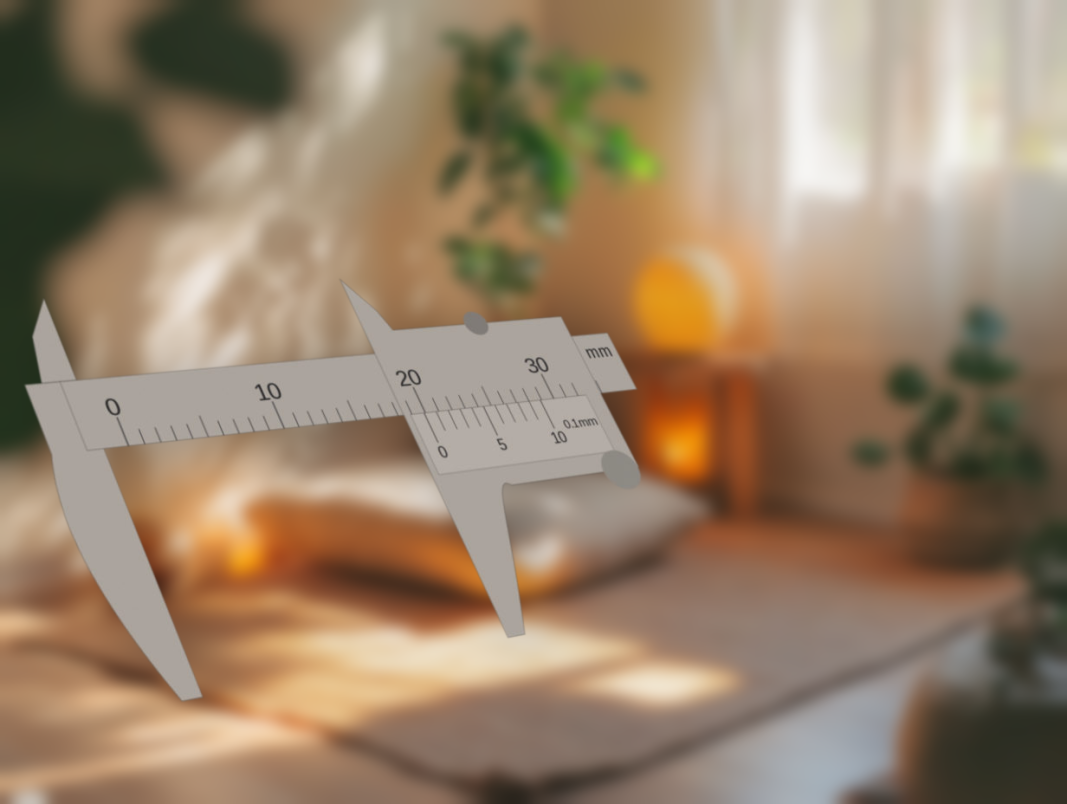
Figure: 19.9
